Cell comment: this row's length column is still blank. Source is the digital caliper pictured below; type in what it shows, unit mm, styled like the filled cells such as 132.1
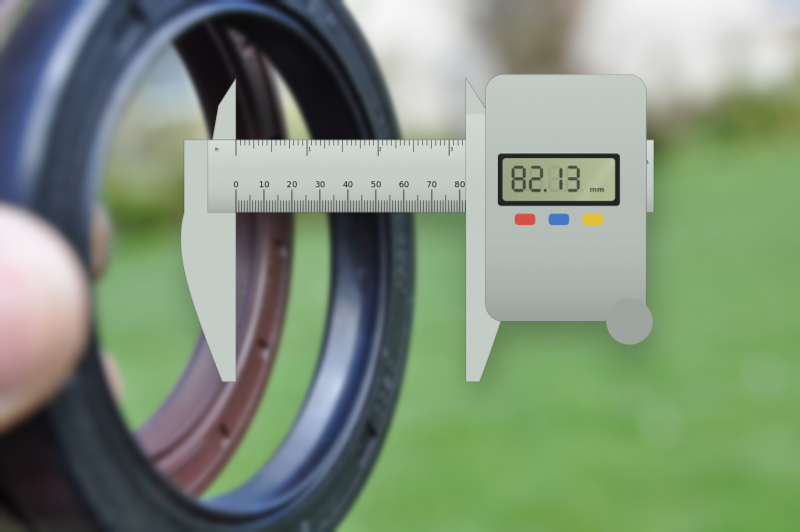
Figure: 82.13
